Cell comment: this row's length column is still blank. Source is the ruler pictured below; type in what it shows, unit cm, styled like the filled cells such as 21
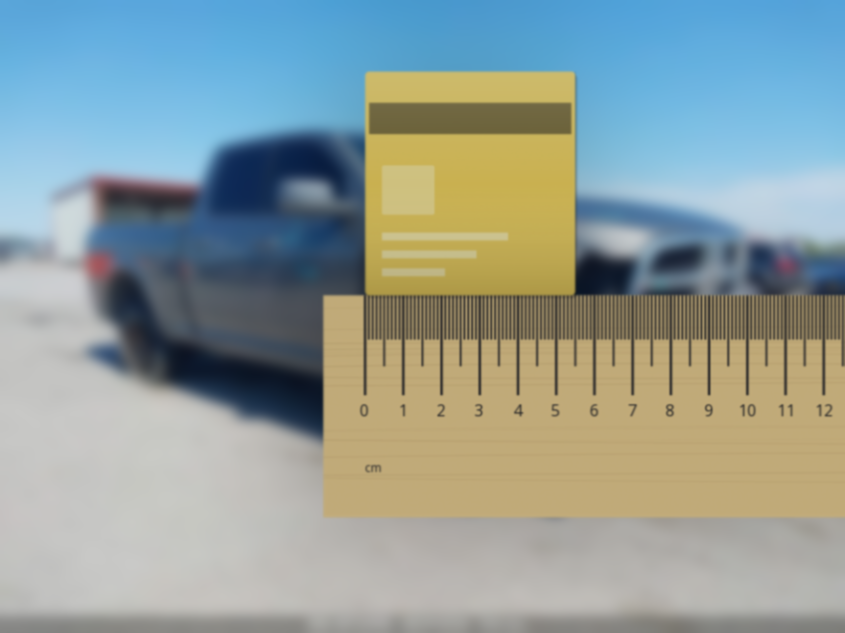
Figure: 5.5
